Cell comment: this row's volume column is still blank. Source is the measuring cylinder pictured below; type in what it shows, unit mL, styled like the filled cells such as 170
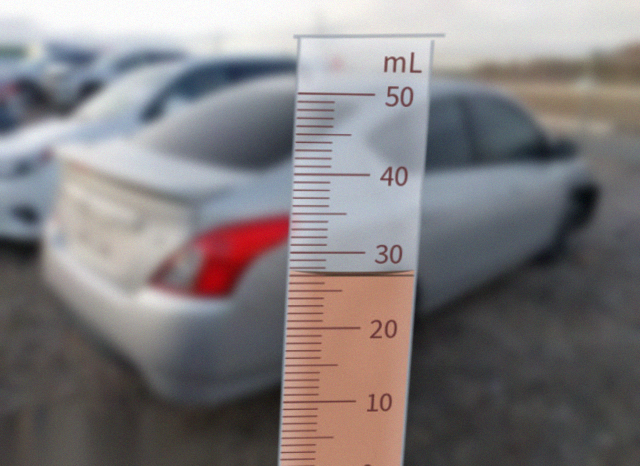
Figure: 27
